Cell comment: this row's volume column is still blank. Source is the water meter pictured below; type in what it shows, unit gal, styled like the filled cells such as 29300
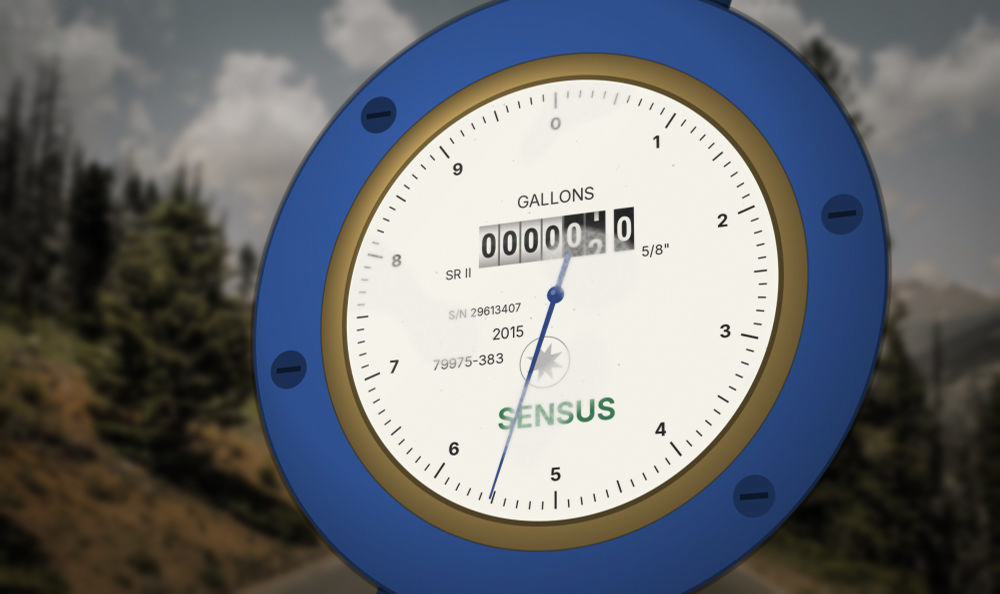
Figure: 15.5
